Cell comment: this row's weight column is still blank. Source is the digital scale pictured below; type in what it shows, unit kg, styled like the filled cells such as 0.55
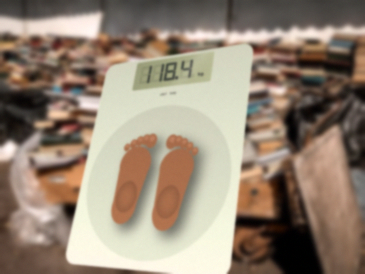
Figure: 118.4
